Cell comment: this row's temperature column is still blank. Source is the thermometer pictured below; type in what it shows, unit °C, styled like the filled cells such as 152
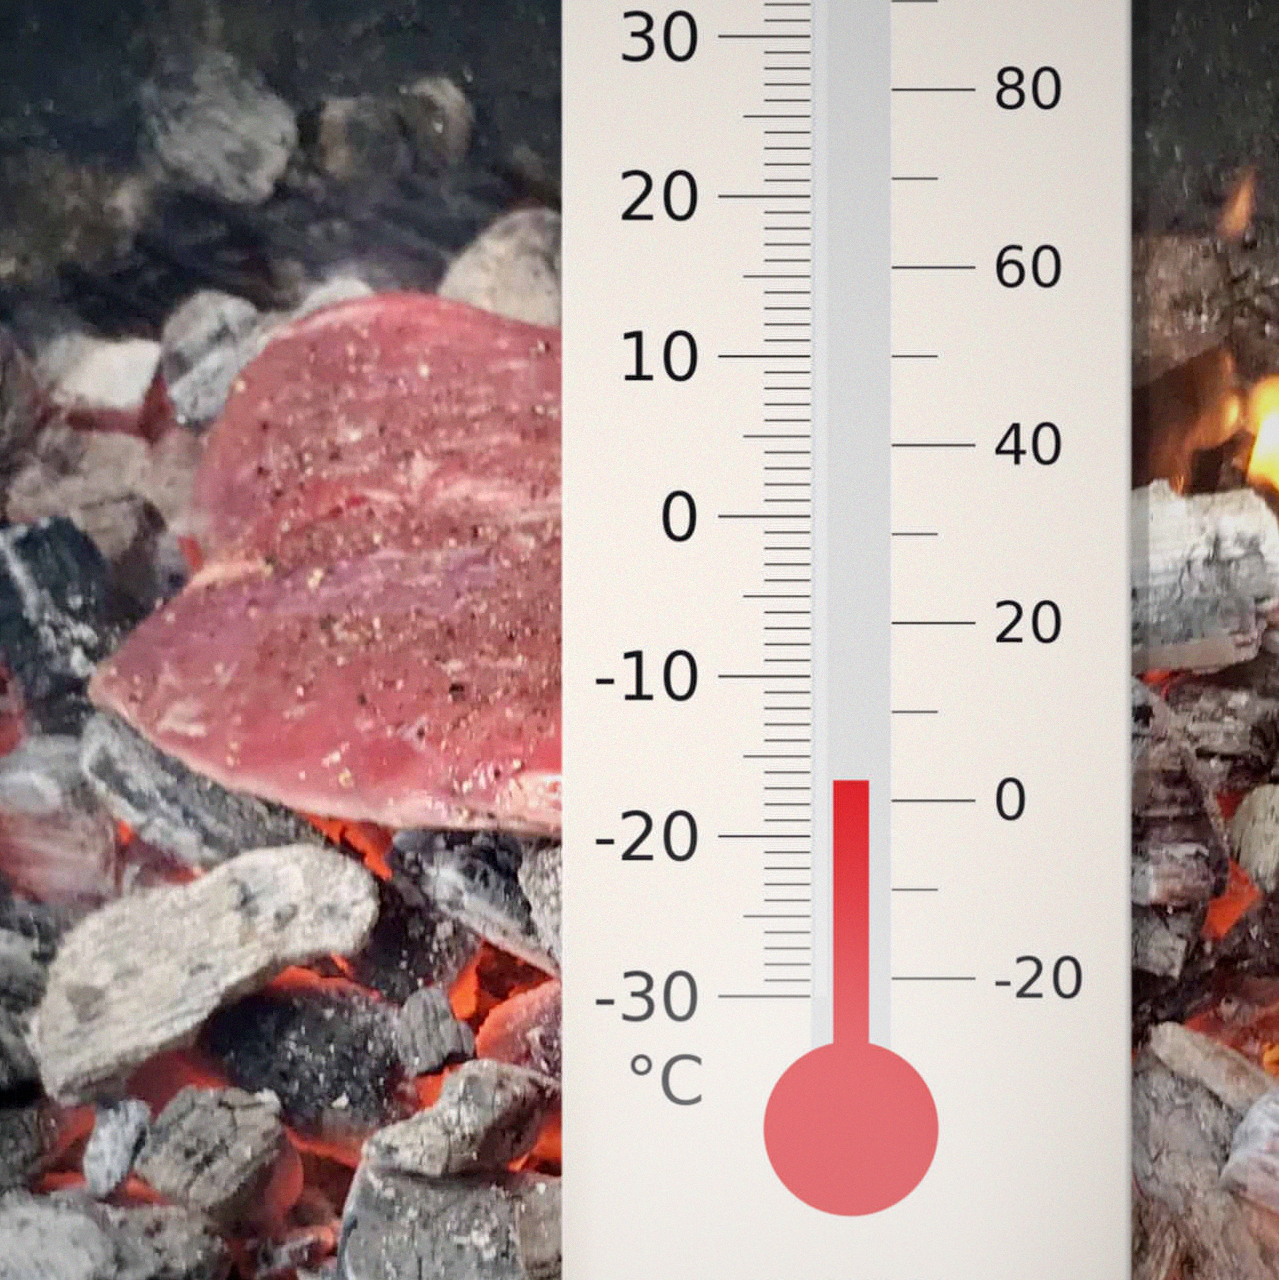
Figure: -16.5
